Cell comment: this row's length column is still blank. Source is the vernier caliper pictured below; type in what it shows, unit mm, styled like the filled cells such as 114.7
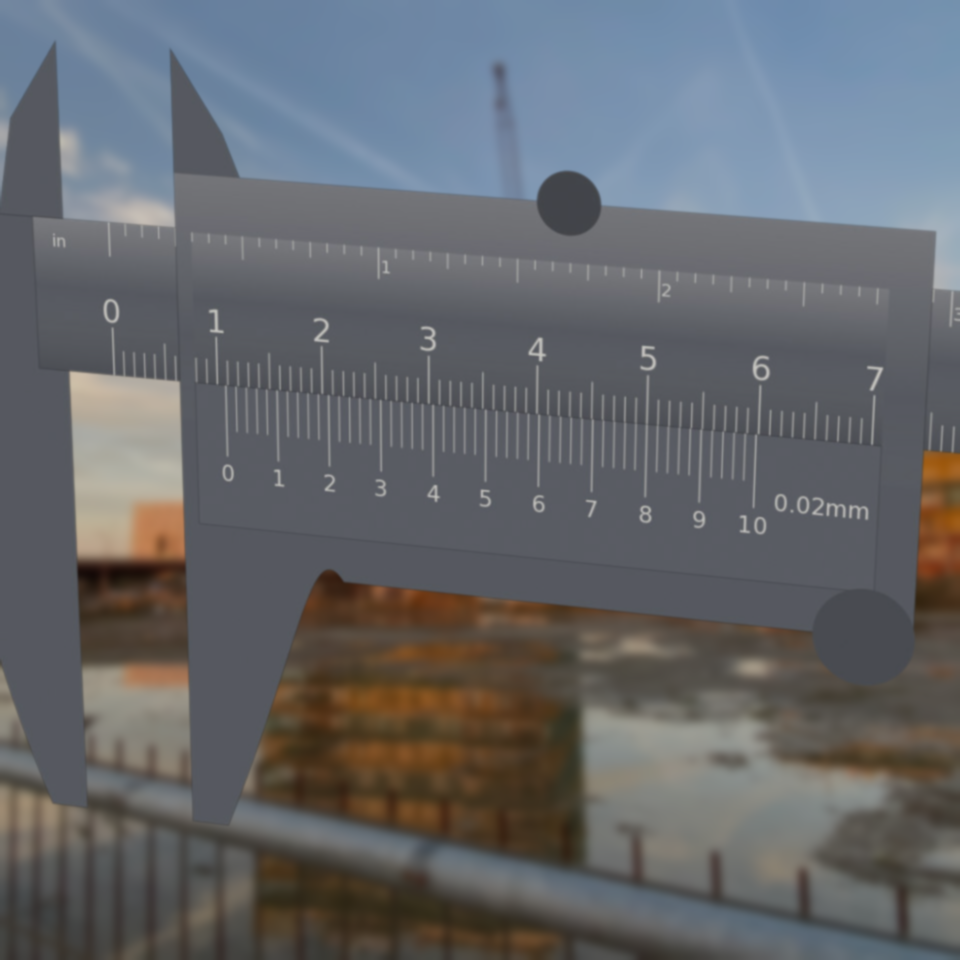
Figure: 10.8
